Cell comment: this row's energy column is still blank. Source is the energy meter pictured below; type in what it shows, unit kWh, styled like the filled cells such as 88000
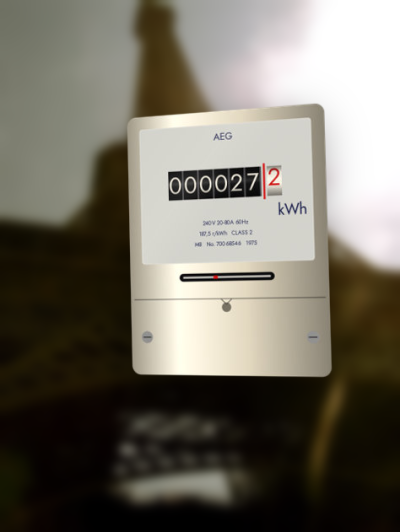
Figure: 27.2
